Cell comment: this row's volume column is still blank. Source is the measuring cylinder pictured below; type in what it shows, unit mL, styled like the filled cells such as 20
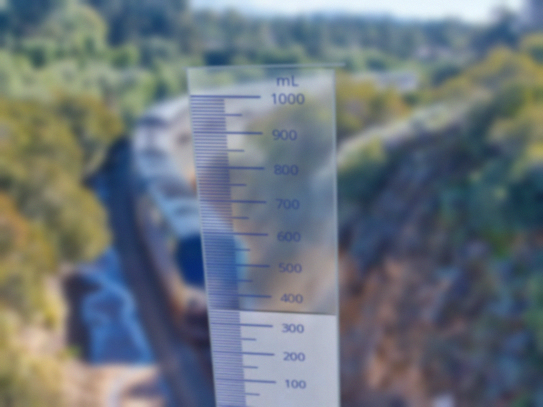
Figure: 350
